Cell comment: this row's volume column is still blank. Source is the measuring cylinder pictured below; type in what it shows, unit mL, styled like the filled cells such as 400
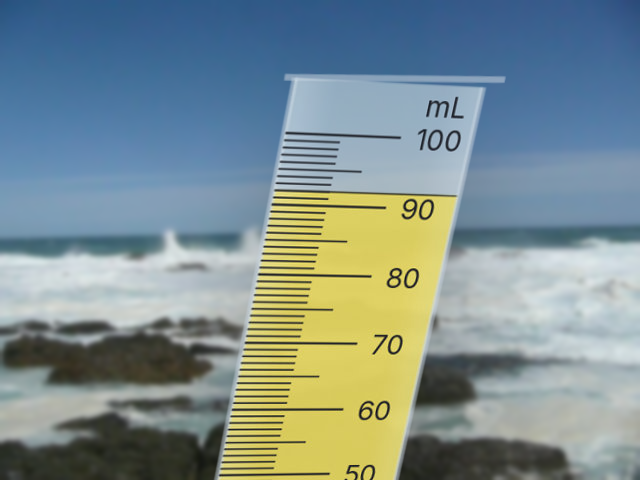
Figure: 92
